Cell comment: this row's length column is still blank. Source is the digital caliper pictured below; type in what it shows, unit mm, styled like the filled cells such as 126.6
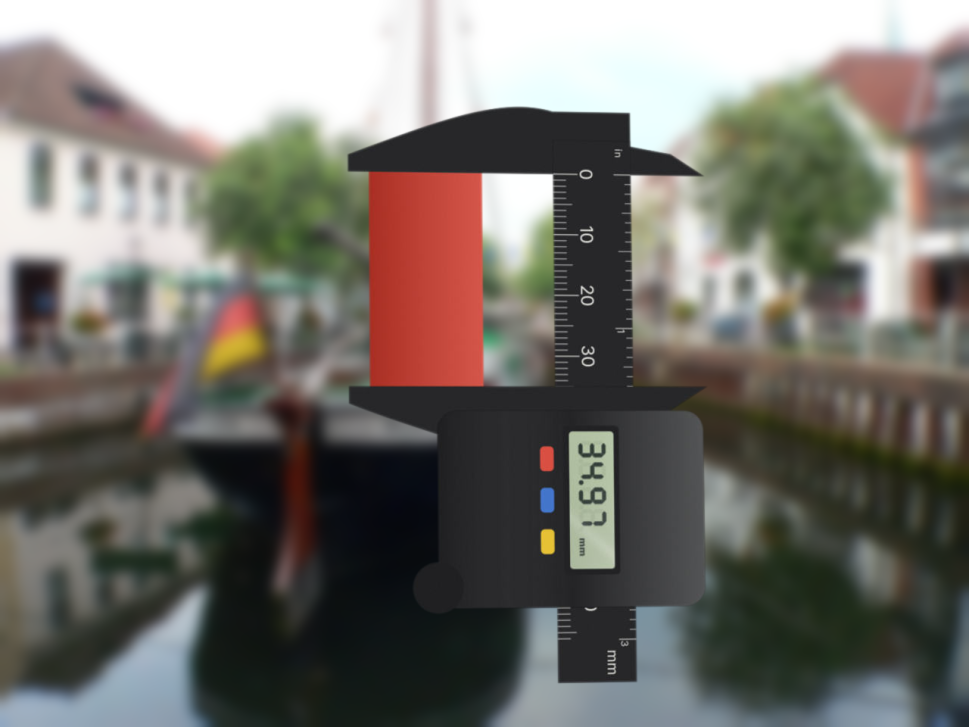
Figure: 34.97
